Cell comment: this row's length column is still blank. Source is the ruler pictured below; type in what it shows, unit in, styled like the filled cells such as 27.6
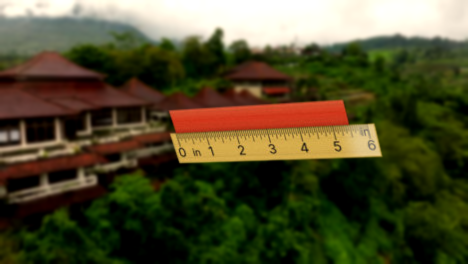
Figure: 5.5
